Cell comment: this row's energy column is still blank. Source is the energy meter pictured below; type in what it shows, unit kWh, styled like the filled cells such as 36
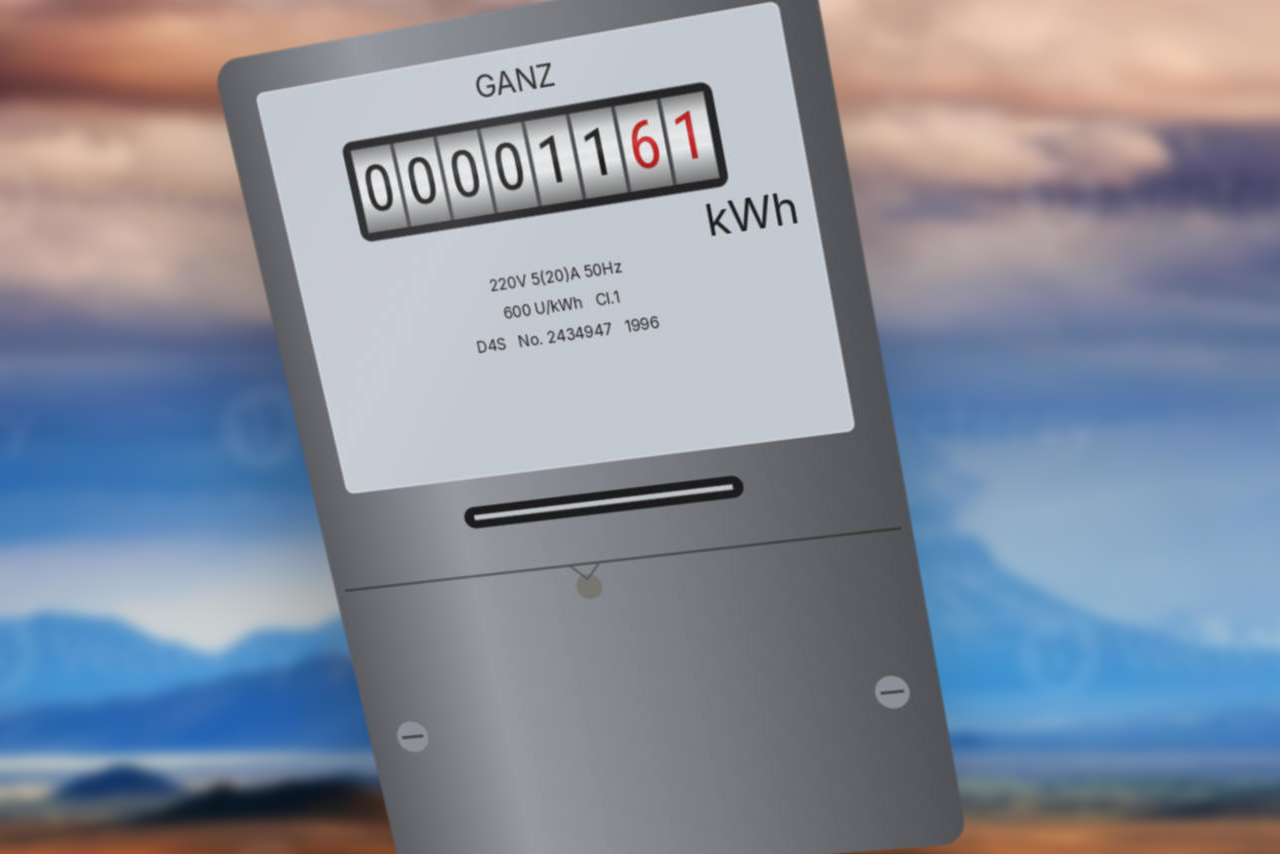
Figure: 11.61
